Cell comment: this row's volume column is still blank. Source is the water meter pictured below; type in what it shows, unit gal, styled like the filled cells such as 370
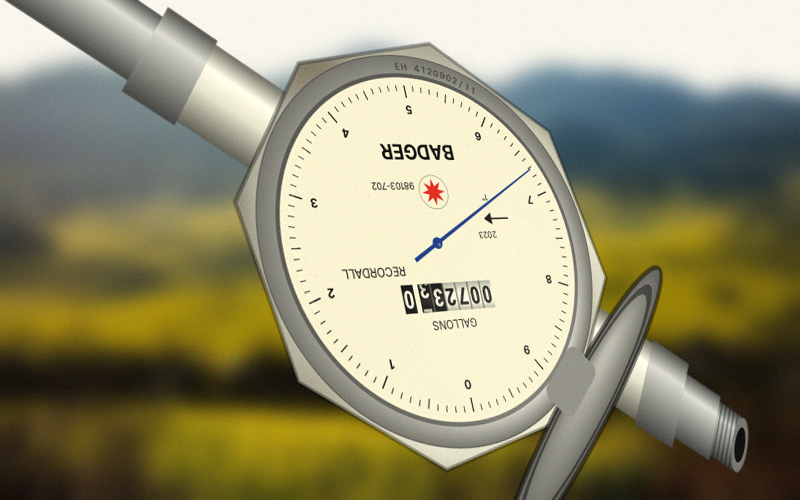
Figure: 72326.7
